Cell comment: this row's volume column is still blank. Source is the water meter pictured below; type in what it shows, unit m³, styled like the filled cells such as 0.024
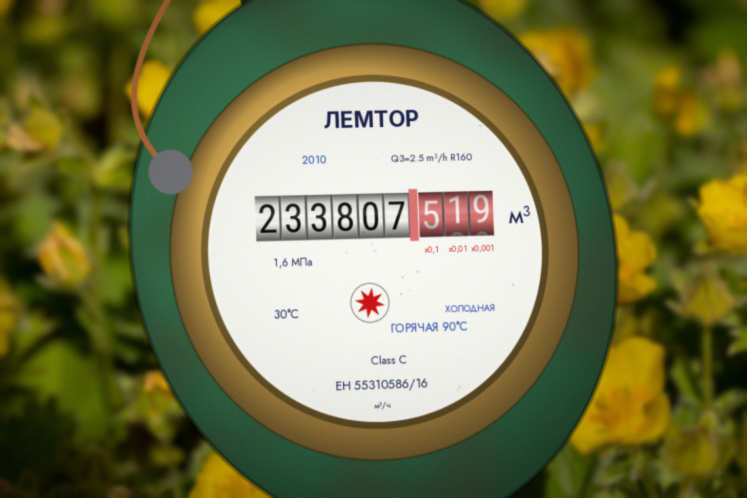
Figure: 233807.519
